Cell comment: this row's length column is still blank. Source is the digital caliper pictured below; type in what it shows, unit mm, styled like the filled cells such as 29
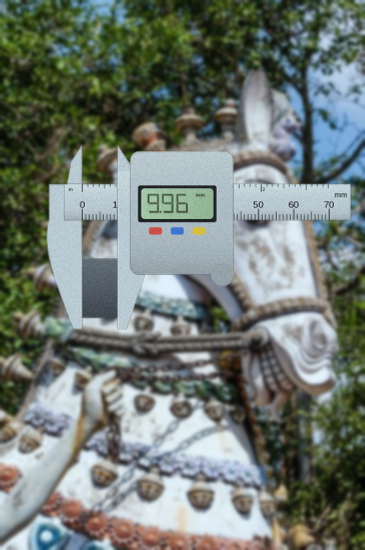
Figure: 9.96
